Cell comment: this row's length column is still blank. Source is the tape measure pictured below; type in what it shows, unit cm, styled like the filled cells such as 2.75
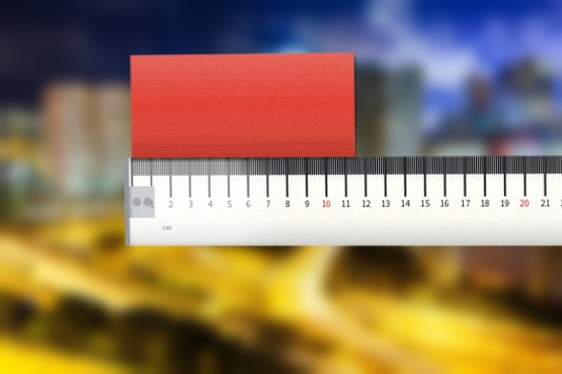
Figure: 11.5
